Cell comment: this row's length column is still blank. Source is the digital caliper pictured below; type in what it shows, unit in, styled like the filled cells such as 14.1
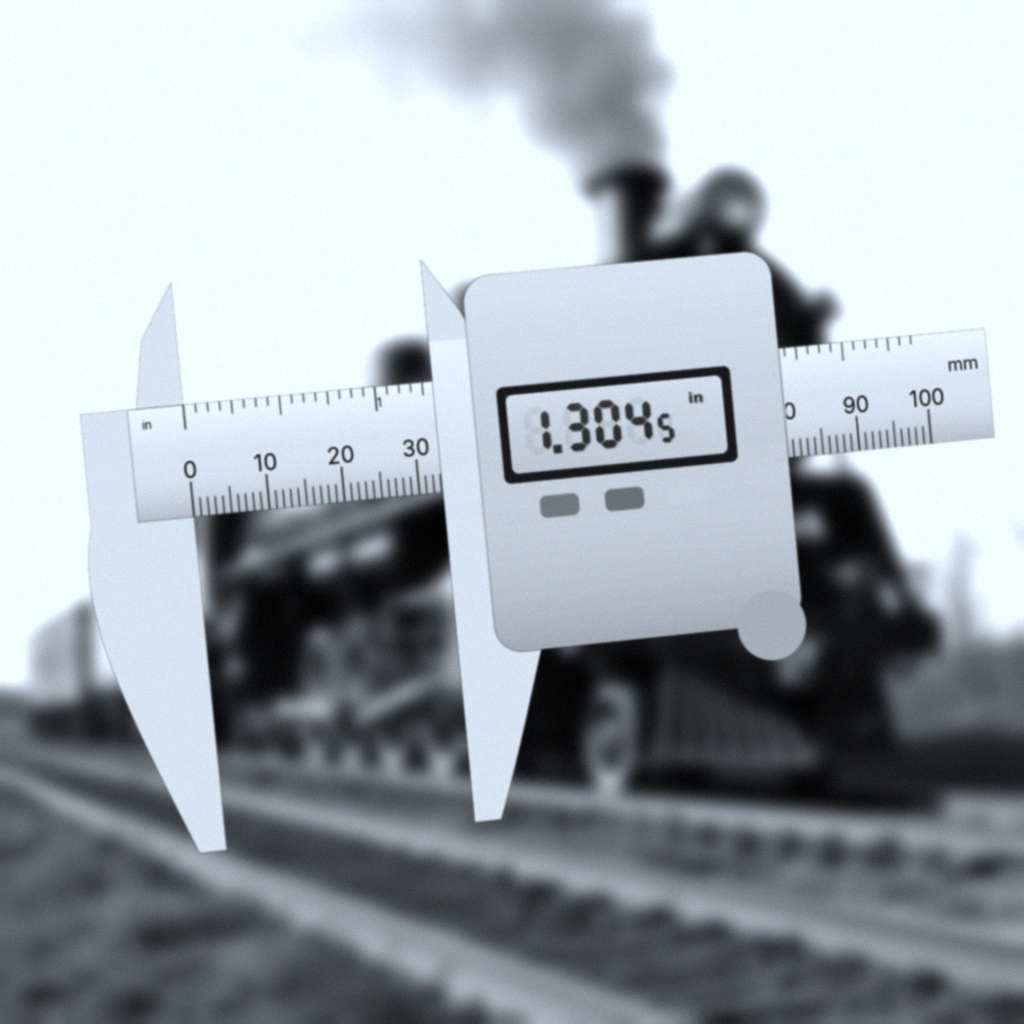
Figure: 1.3045
